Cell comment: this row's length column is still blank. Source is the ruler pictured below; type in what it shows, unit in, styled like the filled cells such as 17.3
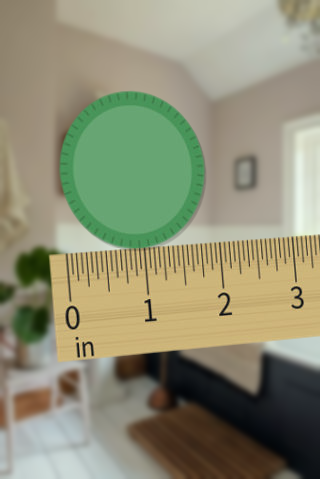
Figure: 1.875
